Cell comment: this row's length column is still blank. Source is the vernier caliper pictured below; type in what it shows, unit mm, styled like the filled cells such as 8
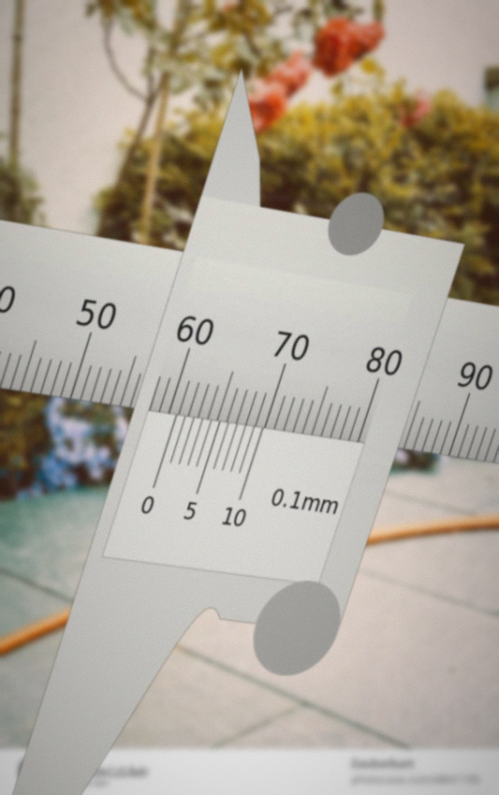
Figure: 60.8
